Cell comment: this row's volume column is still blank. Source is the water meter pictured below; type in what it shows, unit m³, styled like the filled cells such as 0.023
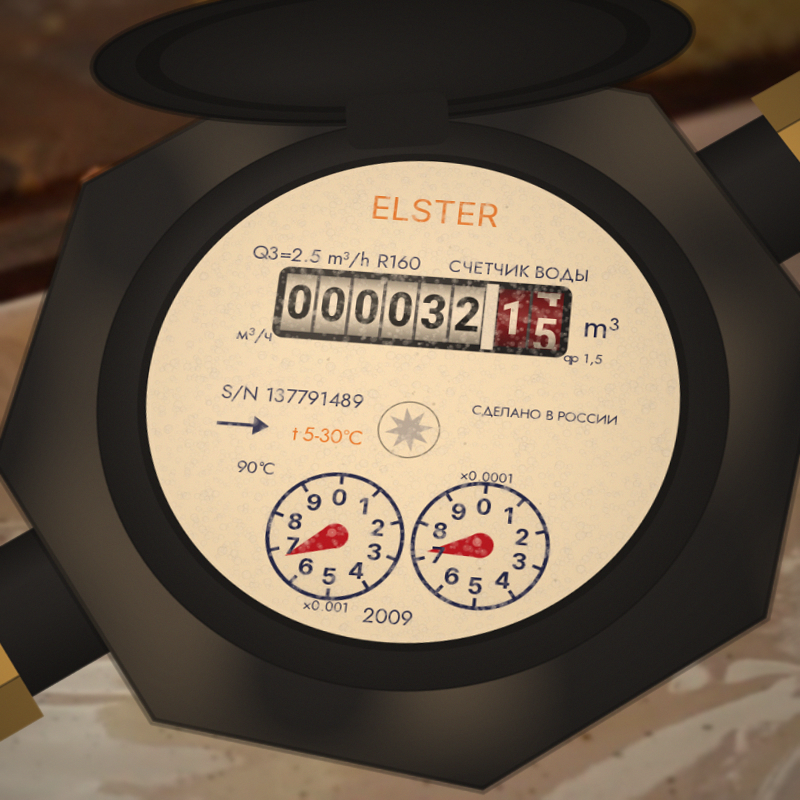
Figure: 32.1467
